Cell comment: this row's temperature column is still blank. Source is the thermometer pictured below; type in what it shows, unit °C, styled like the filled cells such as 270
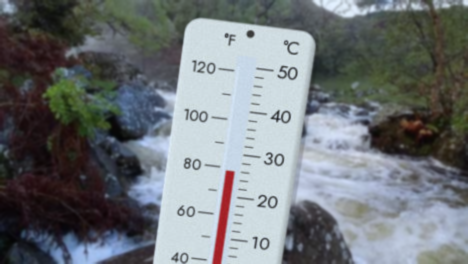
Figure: 26
